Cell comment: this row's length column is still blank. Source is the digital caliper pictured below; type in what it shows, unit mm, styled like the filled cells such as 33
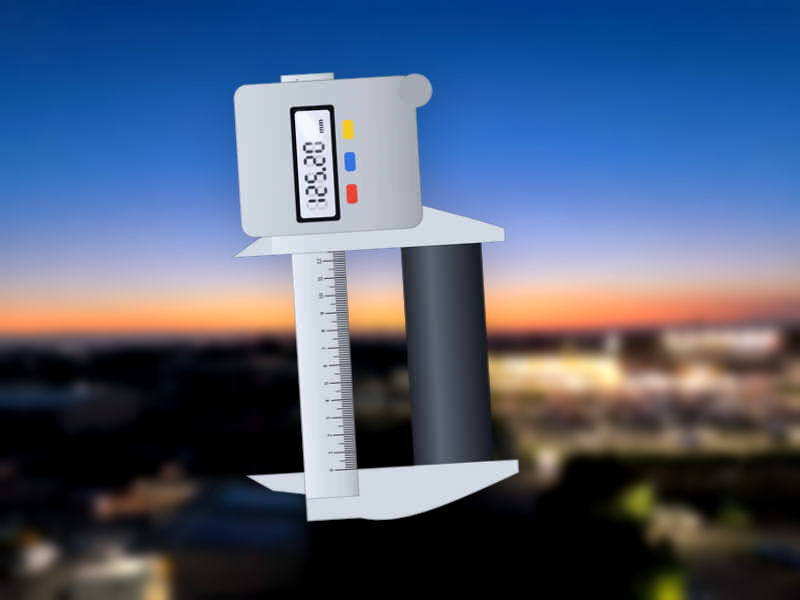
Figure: 125.20
